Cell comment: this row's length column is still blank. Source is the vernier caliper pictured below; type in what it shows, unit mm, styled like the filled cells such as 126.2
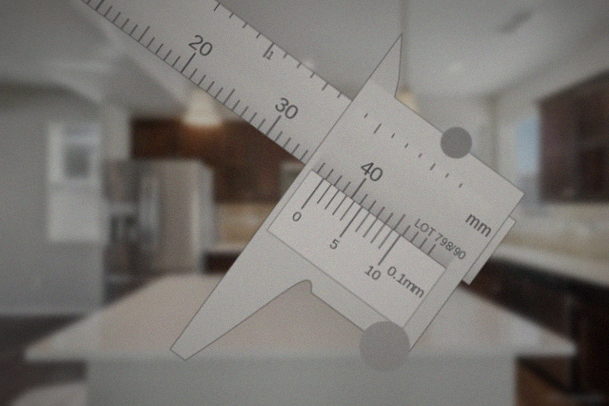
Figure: 36.8
